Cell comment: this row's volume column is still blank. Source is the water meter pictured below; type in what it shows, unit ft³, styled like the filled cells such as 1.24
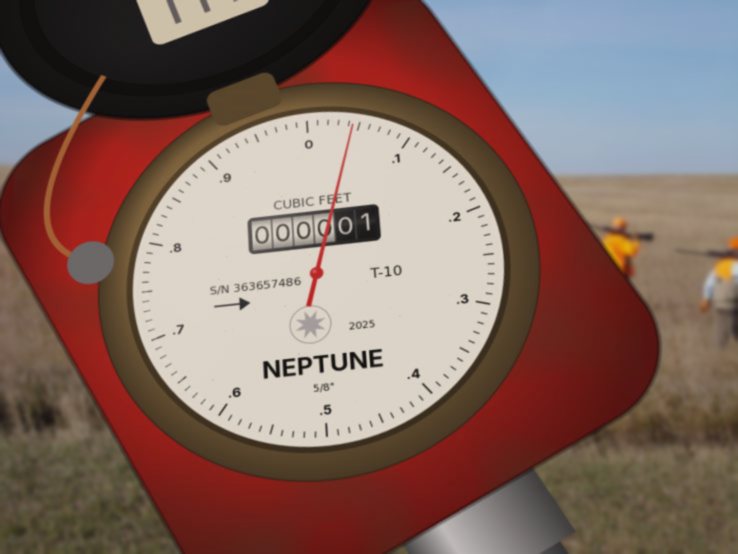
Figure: 1.04
